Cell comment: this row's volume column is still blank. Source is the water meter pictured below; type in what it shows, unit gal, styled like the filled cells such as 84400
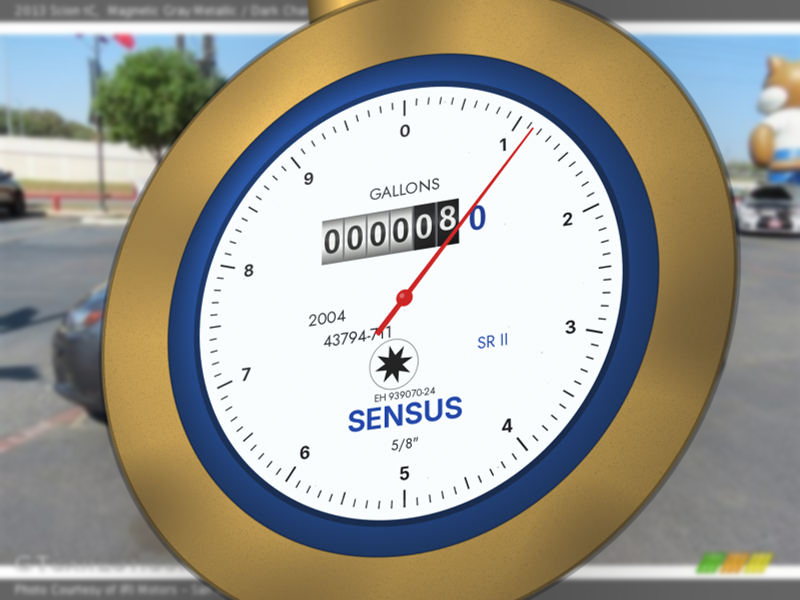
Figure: 81.1
